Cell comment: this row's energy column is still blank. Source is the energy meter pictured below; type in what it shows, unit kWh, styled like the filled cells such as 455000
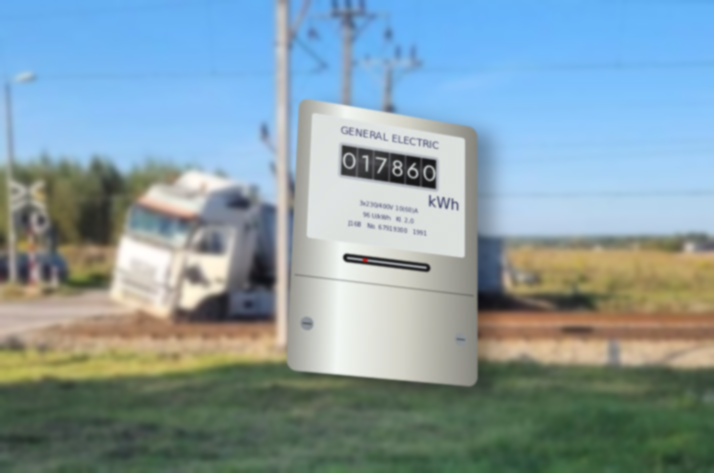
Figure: 17860
